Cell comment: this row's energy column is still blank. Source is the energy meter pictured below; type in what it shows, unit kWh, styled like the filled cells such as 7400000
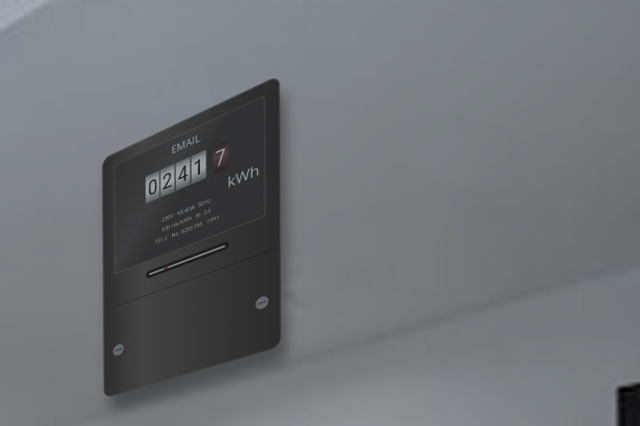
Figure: 241.7
